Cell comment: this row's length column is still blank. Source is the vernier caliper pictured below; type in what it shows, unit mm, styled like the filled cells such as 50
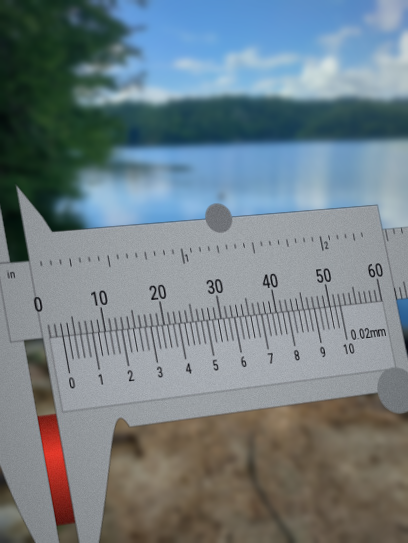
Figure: 3.0
